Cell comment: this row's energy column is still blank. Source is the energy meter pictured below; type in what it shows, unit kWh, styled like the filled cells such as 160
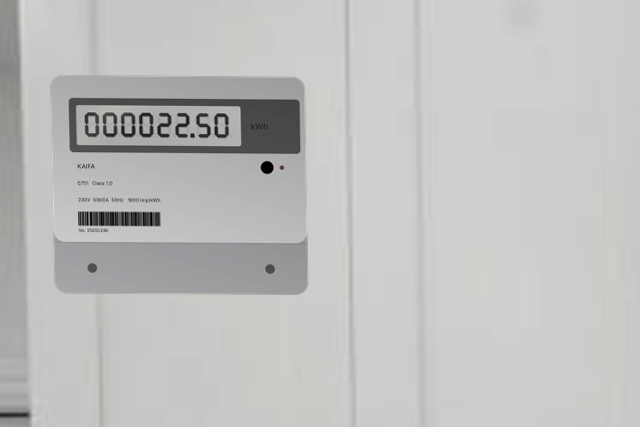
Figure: 22.50
